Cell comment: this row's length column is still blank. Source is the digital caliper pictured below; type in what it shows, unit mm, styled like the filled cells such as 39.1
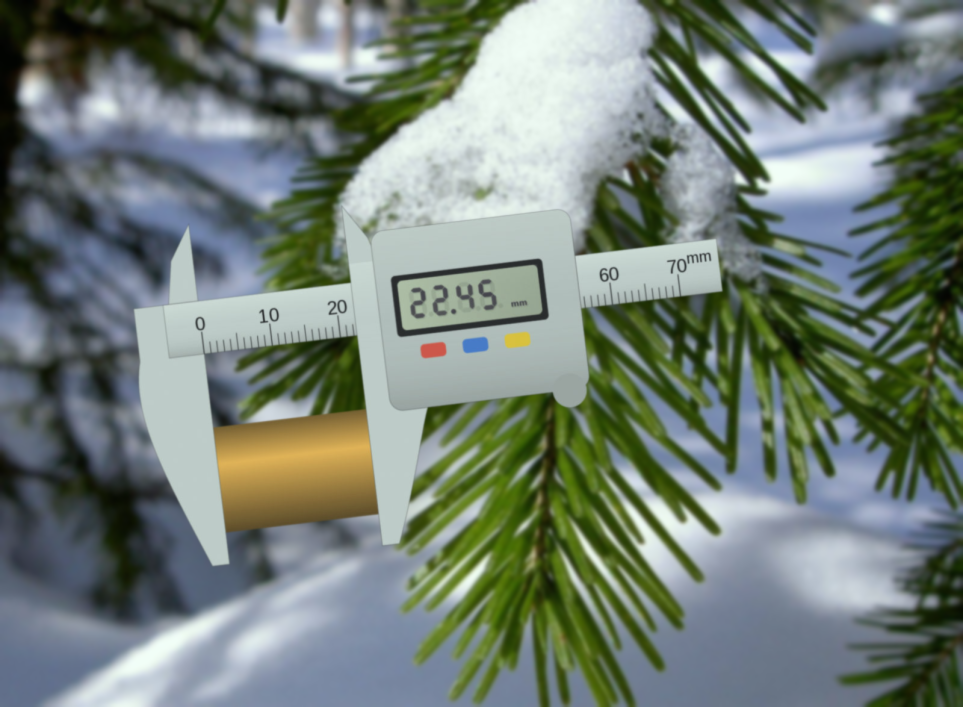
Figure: 22.45
